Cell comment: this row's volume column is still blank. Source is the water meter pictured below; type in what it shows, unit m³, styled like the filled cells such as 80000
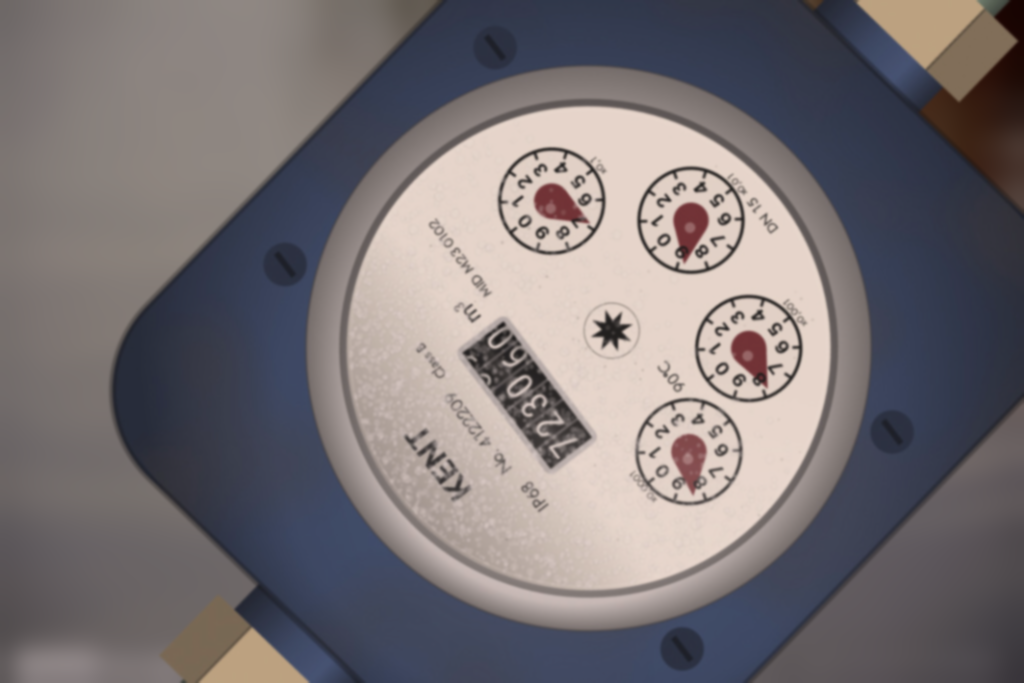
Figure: 723059.6878
